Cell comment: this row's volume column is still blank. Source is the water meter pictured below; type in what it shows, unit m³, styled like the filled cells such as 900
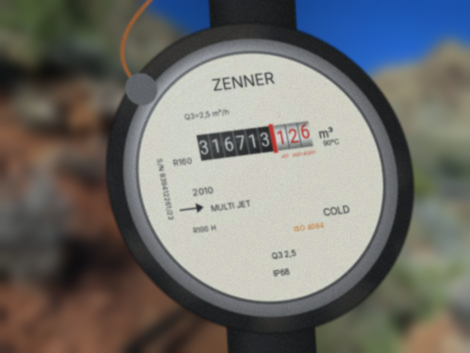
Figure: 316713.126
